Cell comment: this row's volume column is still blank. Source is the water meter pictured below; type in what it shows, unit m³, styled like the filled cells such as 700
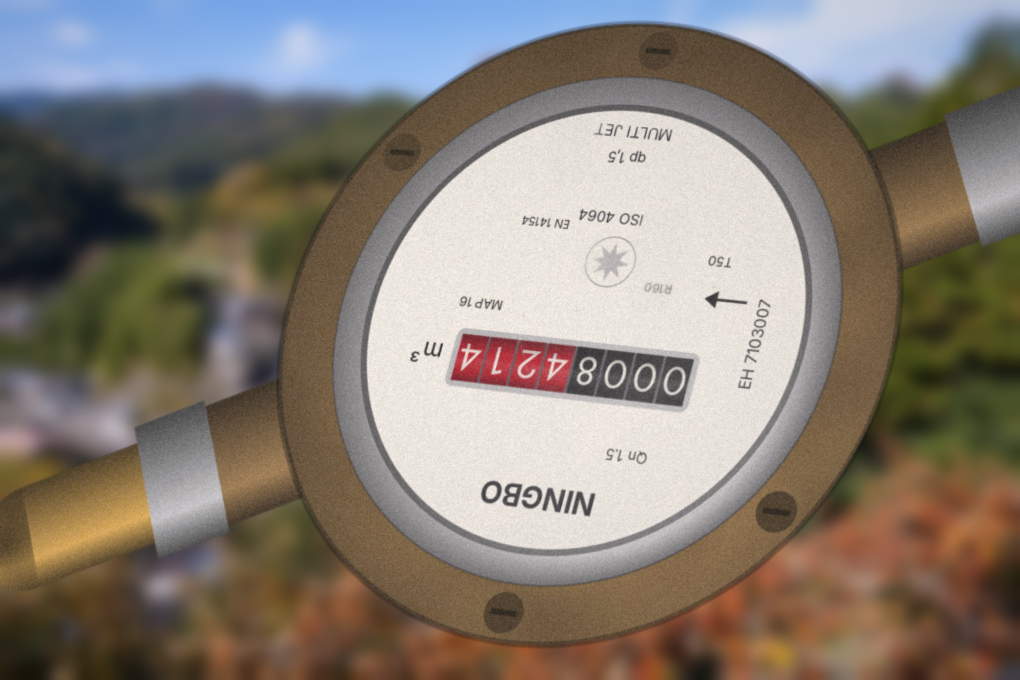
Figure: 8.4214
